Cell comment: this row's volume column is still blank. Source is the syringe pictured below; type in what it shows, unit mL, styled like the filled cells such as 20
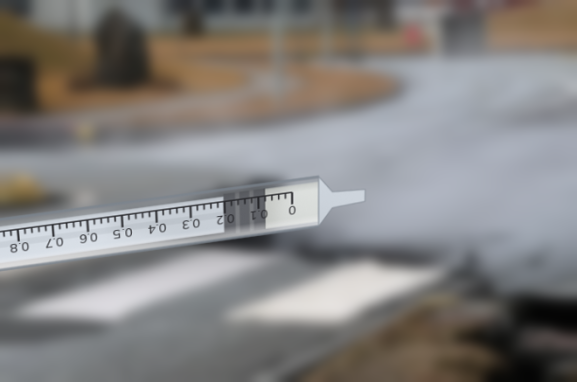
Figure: 0.08
